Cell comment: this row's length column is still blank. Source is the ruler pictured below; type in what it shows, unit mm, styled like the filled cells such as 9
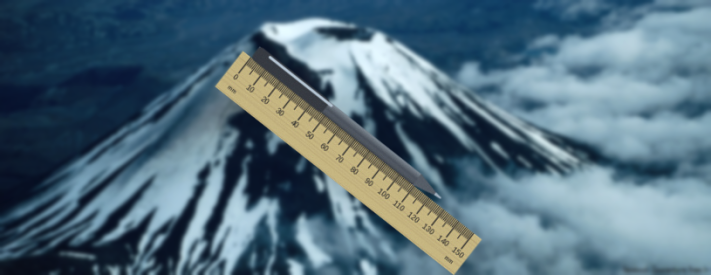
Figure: 125
